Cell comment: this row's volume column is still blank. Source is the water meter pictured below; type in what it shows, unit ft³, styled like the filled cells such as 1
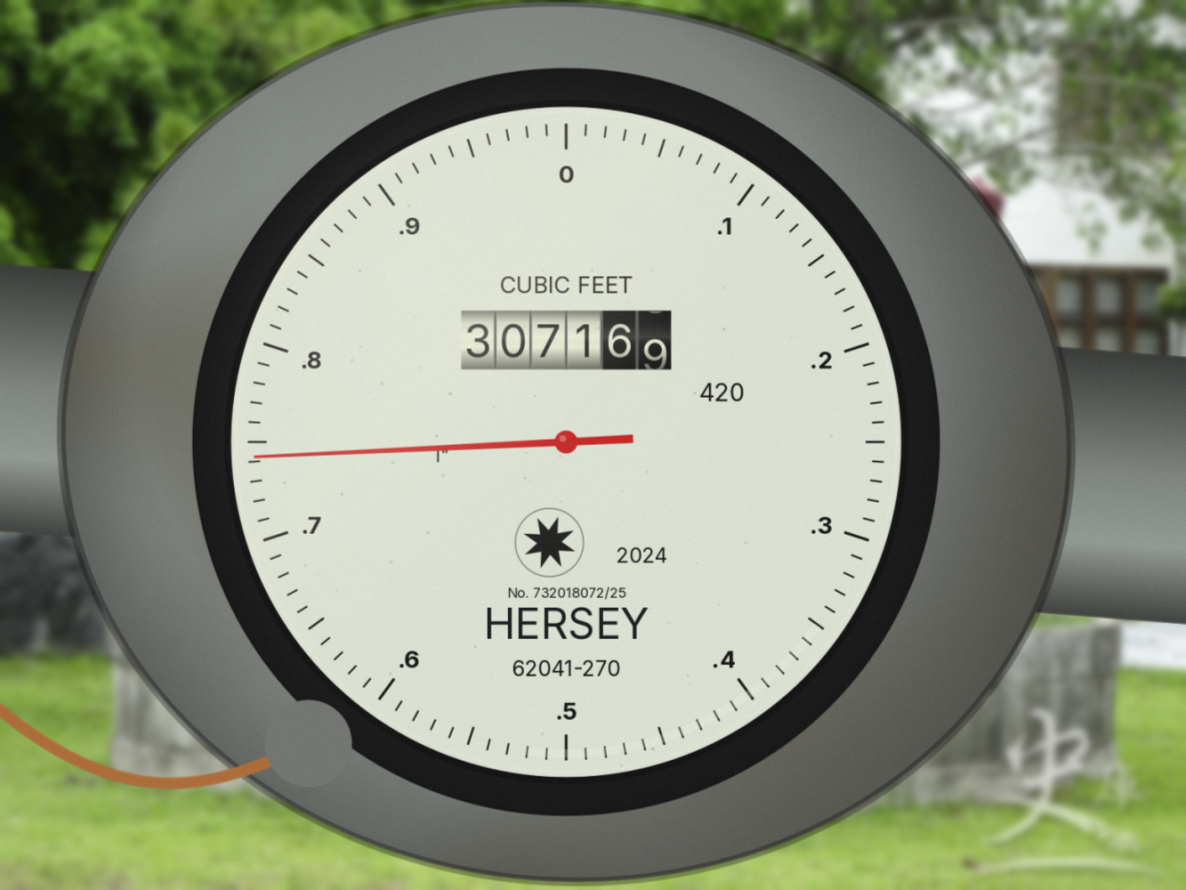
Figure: 307168.74
